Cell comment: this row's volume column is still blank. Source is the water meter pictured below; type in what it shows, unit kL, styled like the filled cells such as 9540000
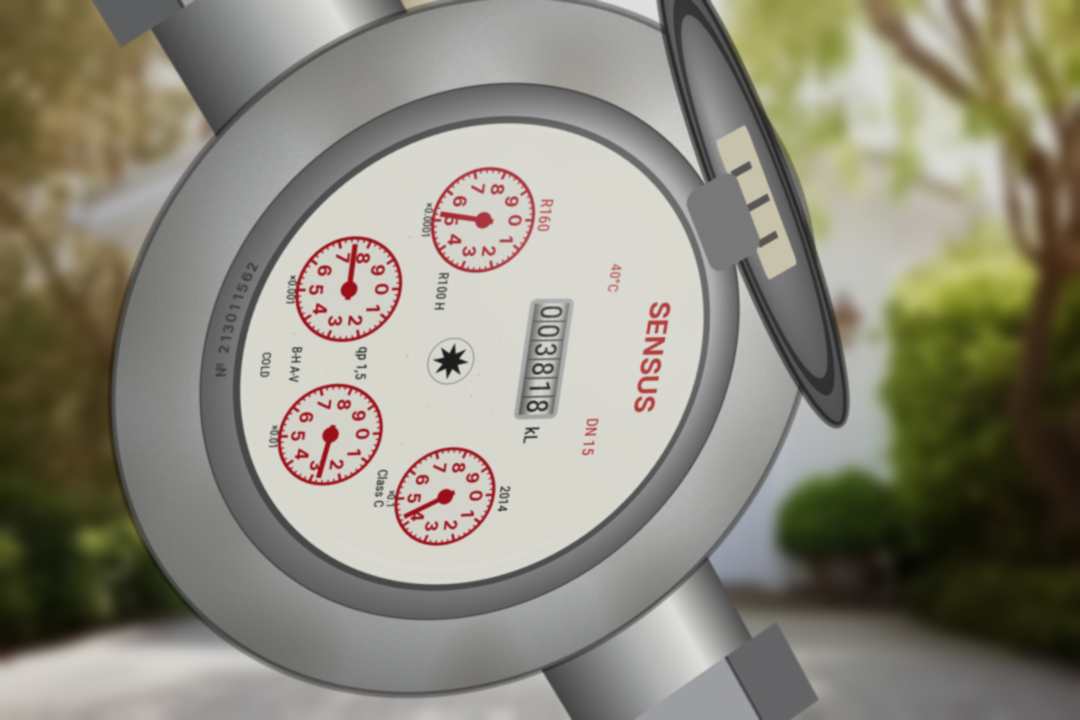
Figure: 3818.4275
